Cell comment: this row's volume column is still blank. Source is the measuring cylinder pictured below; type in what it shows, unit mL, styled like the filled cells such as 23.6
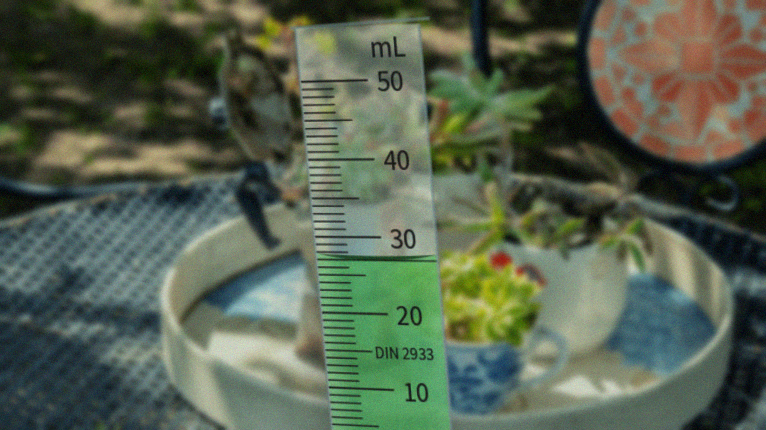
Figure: 27
